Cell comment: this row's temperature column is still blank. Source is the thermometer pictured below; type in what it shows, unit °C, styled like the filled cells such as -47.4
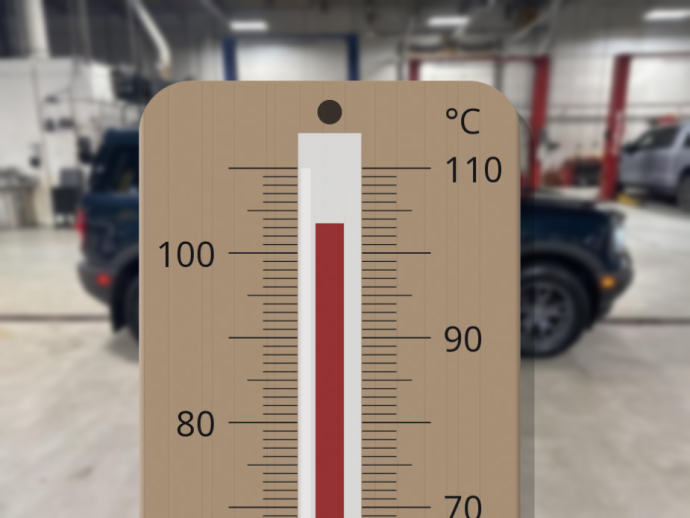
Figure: 103.5
